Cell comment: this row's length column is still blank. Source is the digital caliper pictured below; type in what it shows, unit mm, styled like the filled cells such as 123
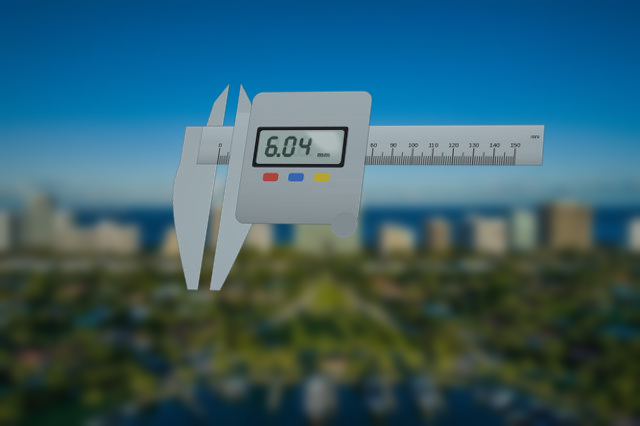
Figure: 6.04
